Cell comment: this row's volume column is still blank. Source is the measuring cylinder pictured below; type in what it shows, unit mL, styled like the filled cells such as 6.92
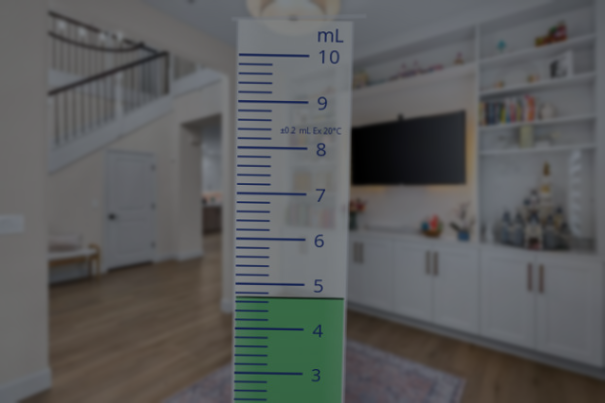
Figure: 4.7
